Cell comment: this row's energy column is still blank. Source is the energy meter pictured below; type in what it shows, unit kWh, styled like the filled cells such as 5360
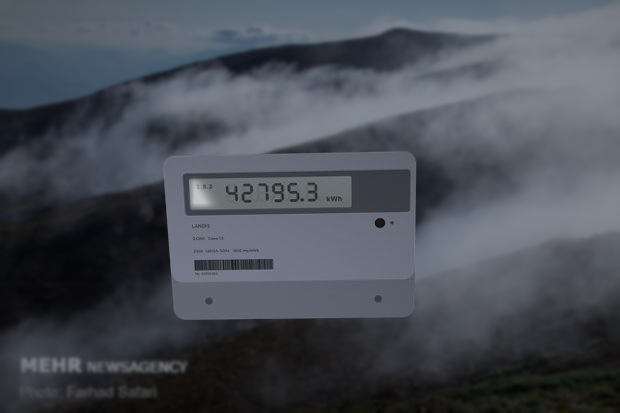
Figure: 42795.3
